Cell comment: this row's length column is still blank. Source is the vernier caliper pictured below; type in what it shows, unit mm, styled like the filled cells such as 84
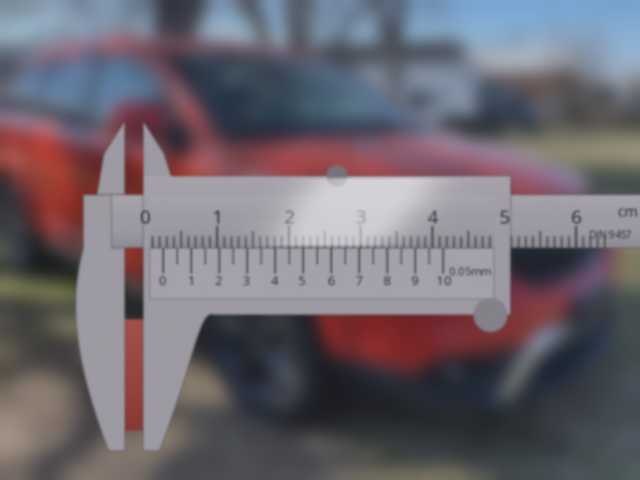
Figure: 2.5
